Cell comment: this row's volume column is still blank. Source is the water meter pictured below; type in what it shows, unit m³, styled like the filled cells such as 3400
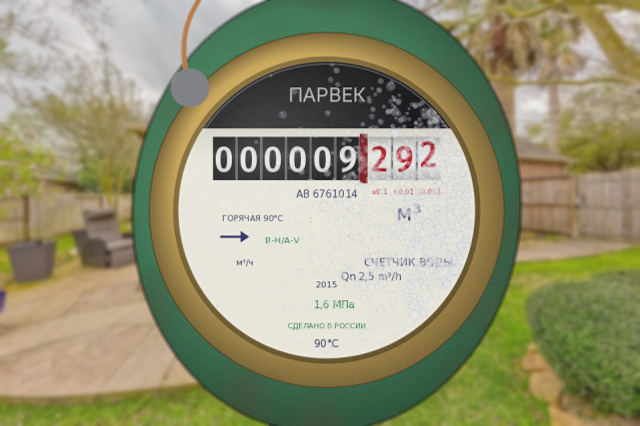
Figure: 9.292
